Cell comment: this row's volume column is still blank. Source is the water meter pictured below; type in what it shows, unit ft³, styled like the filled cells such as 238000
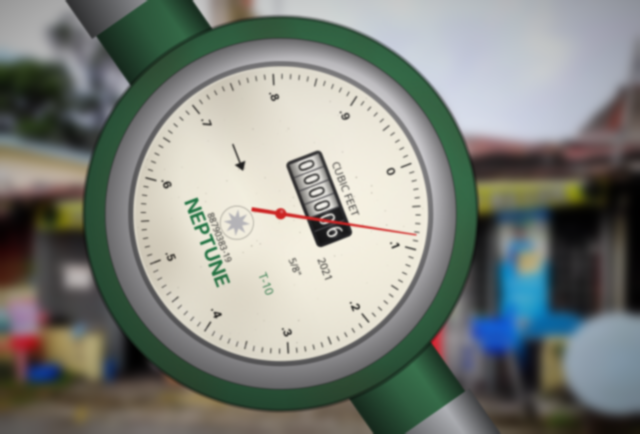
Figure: 6.08
